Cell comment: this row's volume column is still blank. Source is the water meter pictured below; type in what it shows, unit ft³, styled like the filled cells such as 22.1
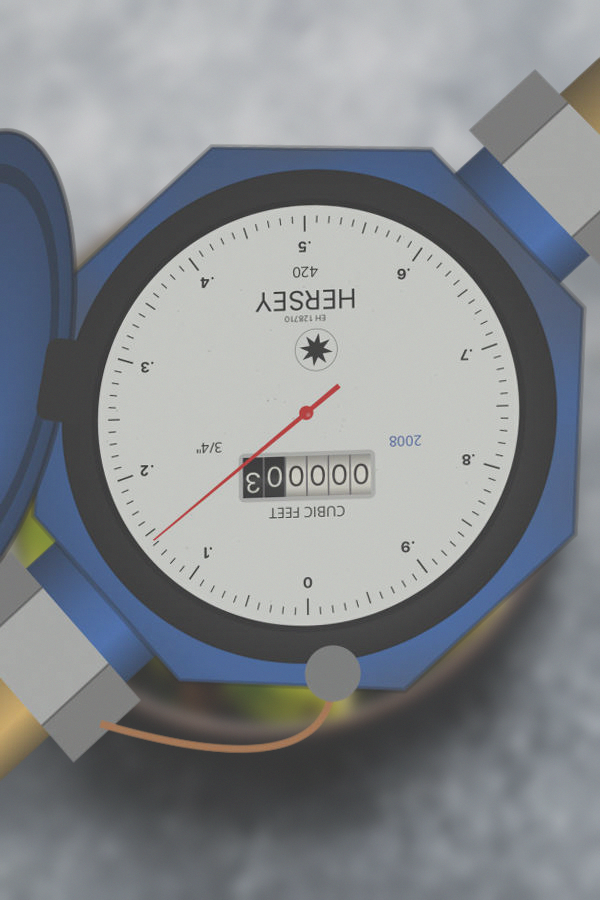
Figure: 3.14
